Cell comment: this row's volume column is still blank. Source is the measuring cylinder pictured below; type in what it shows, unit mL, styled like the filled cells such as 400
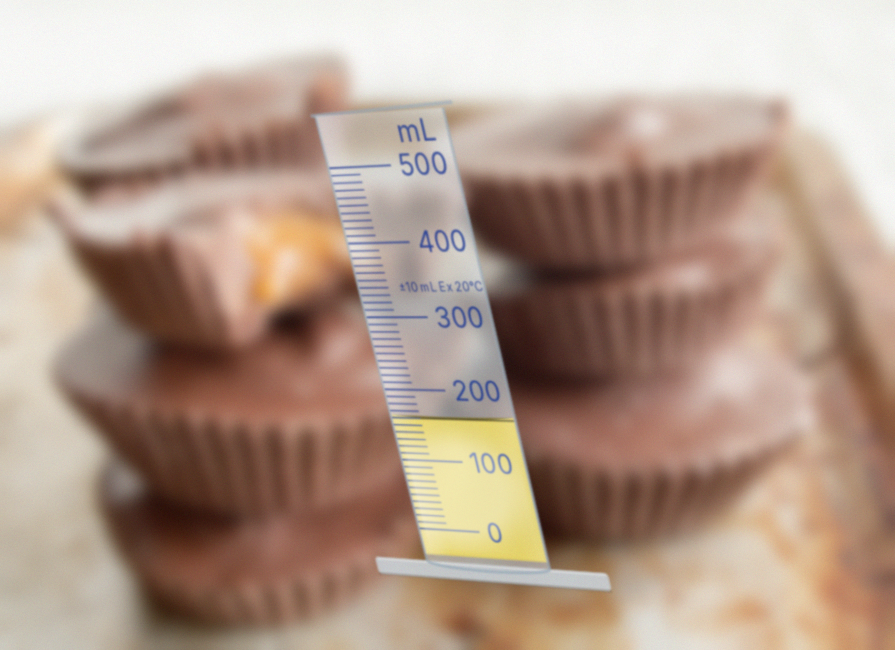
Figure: 160
